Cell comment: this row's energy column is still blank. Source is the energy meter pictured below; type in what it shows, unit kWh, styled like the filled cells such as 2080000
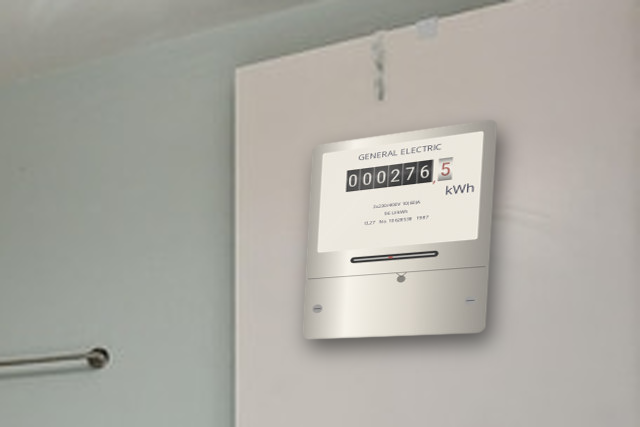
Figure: 276.5
